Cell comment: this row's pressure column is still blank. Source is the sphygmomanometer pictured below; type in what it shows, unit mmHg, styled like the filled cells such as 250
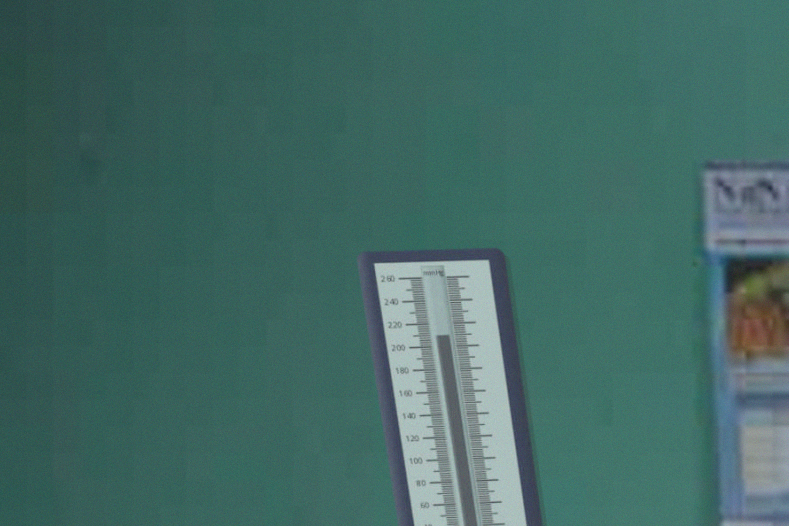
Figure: 210
